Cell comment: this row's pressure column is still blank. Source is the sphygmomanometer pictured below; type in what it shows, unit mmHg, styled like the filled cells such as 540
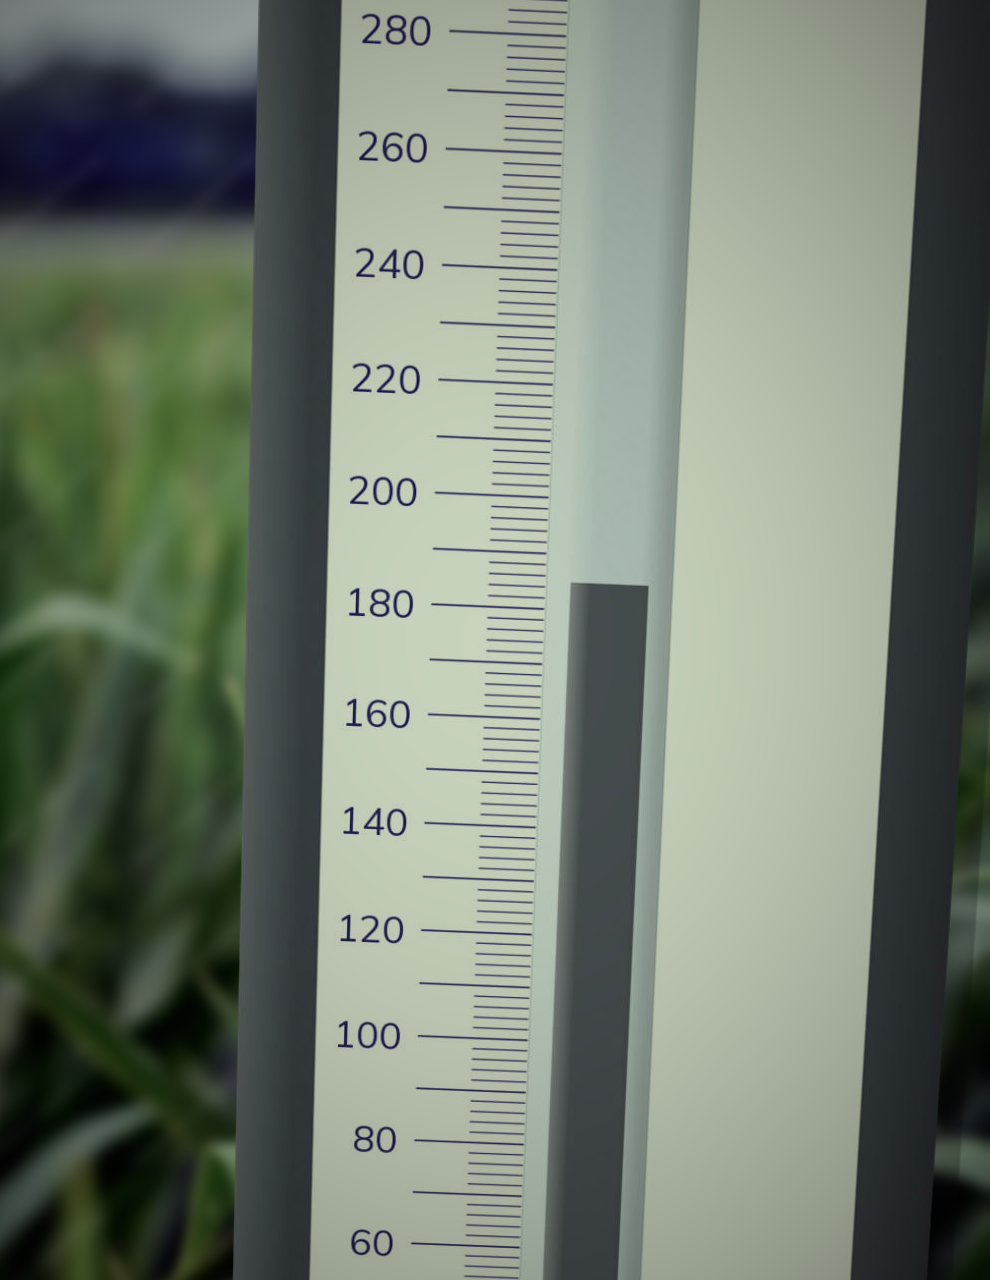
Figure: 185
